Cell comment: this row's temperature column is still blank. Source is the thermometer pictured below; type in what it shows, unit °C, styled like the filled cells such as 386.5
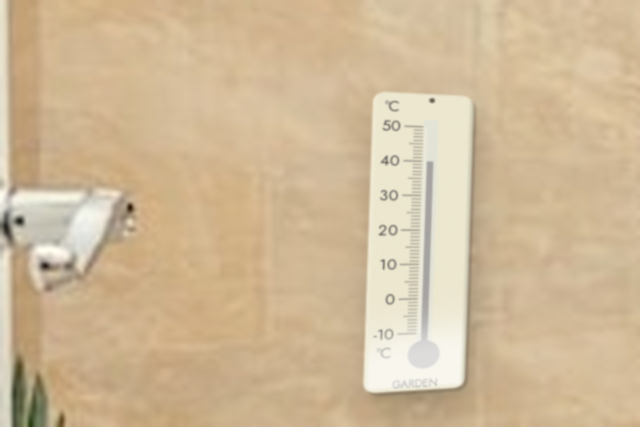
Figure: 40
